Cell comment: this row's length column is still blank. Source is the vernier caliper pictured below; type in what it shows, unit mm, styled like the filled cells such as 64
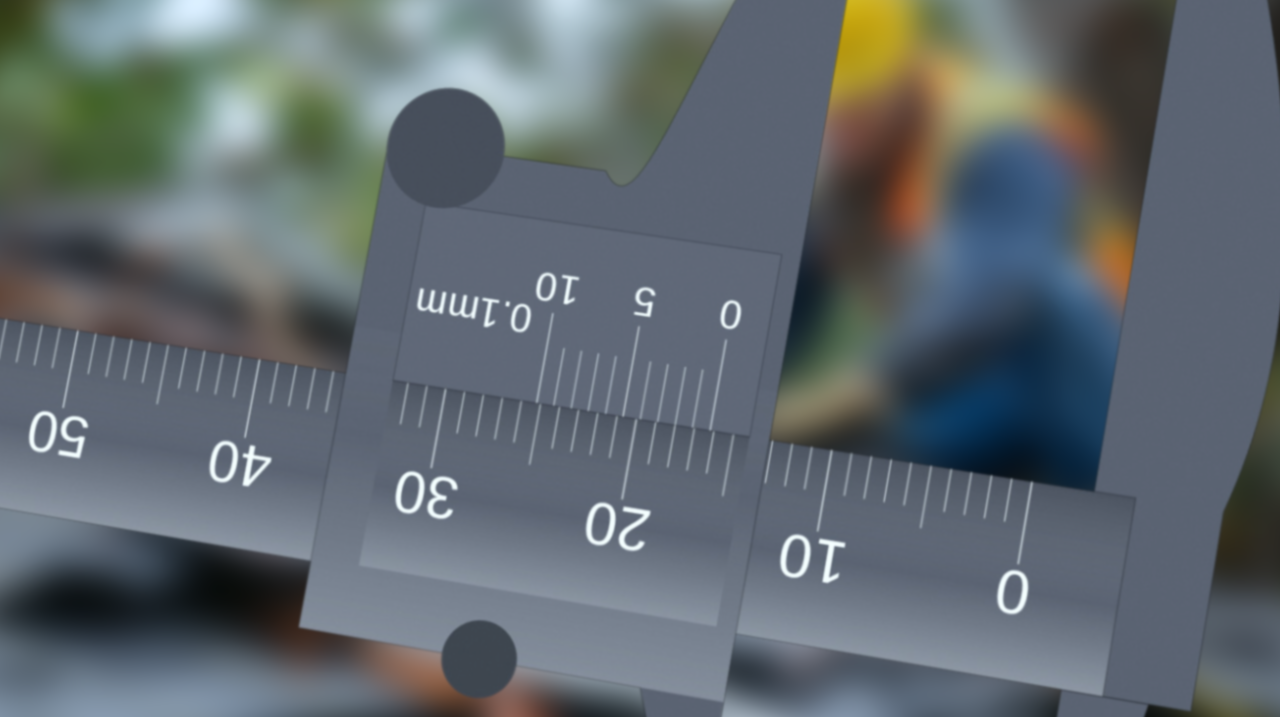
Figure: 16.2
